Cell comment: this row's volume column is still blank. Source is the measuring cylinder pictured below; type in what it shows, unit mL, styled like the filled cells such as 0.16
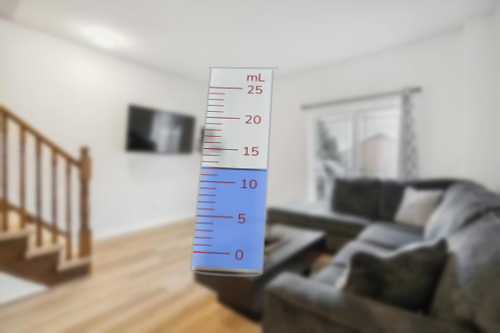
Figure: 12
